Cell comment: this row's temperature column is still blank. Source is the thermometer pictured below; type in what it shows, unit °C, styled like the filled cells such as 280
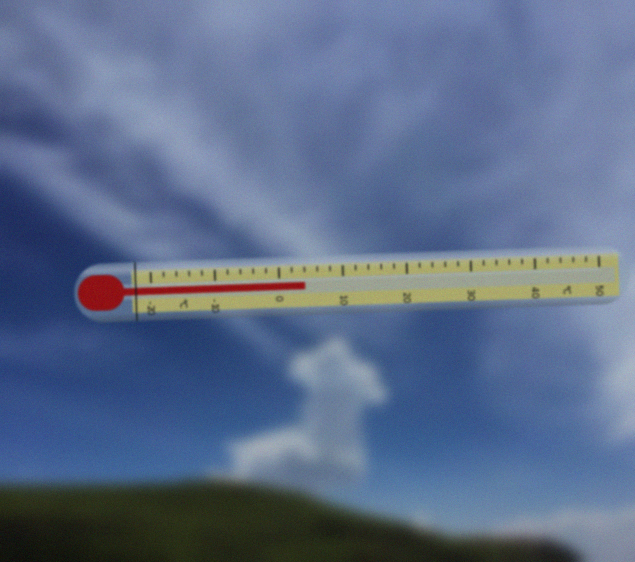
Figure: 4
